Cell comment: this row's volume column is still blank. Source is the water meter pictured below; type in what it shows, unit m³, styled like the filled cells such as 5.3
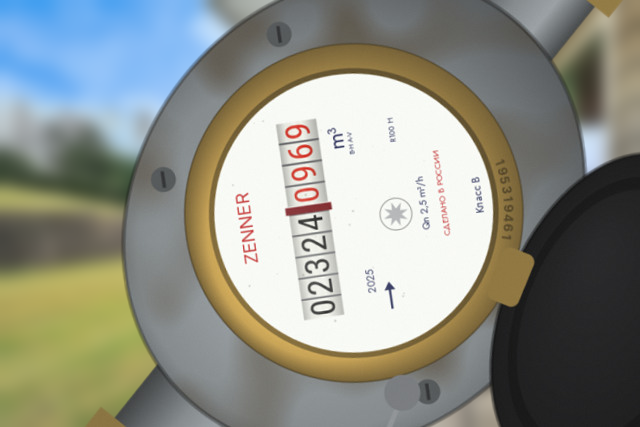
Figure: 2324.0969
